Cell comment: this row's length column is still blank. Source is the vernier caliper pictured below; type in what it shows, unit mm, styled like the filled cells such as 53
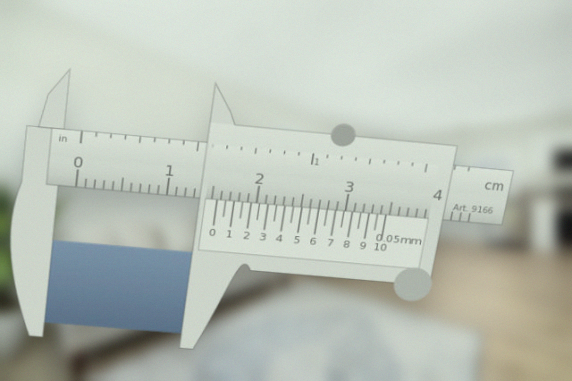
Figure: 15.6
